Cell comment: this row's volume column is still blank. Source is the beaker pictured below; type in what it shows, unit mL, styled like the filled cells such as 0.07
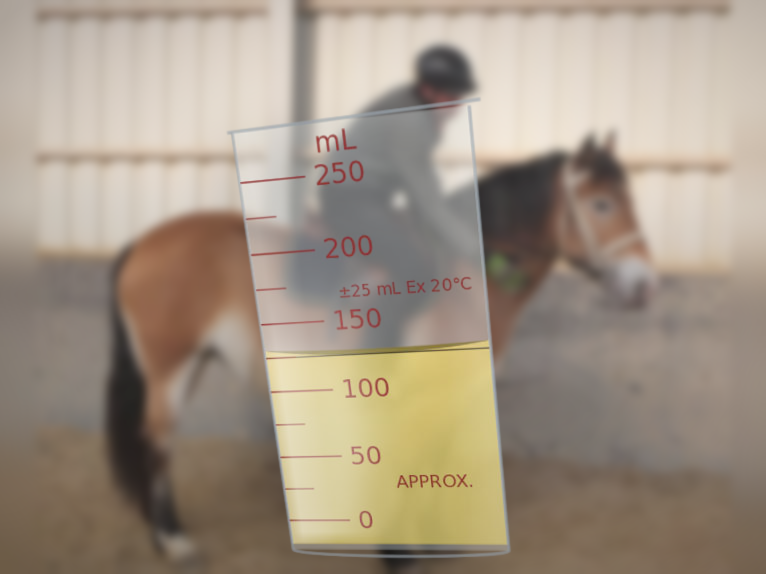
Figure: 125
